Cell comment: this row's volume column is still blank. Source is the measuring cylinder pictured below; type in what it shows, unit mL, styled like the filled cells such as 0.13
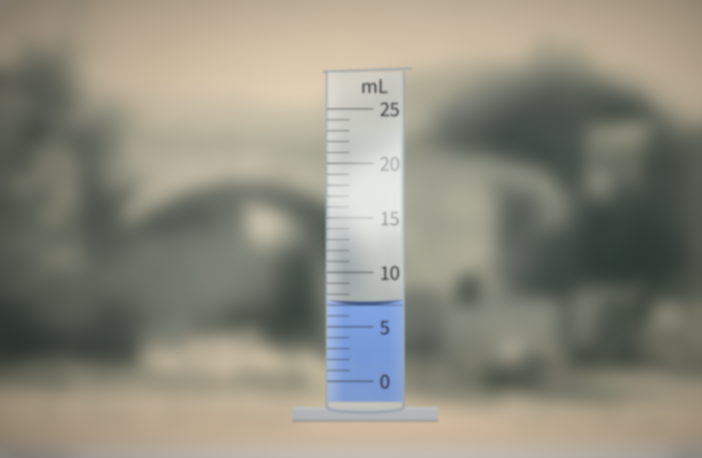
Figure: 7
